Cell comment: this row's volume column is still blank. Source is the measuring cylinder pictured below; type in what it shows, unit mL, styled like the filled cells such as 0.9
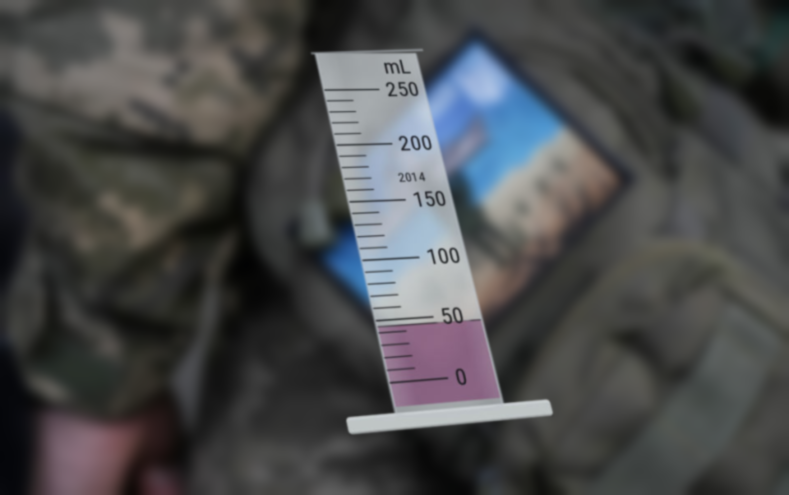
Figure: 45
